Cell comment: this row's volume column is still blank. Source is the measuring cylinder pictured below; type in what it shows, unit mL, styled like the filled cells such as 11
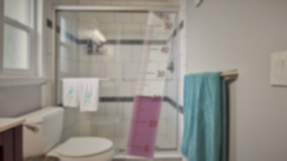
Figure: 20
